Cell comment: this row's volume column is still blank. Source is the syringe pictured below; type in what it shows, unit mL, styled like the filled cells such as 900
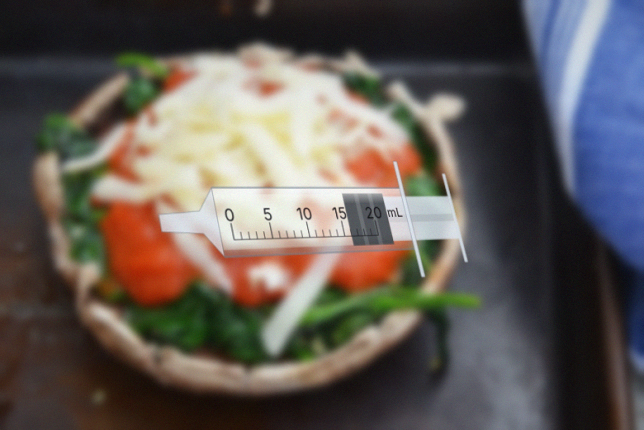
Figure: 16
